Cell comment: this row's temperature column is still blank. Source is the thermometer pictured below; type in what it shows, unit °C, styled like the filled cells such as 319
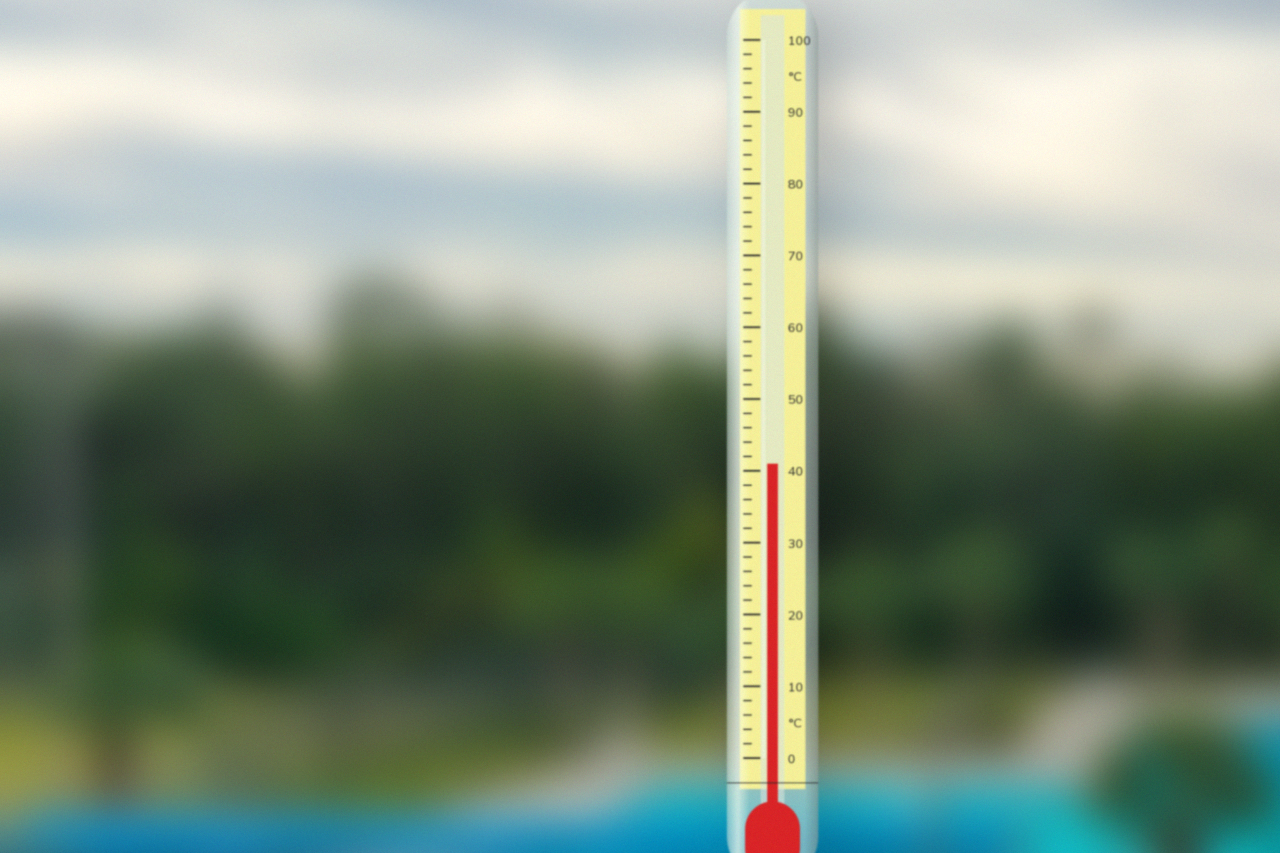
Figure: 41
